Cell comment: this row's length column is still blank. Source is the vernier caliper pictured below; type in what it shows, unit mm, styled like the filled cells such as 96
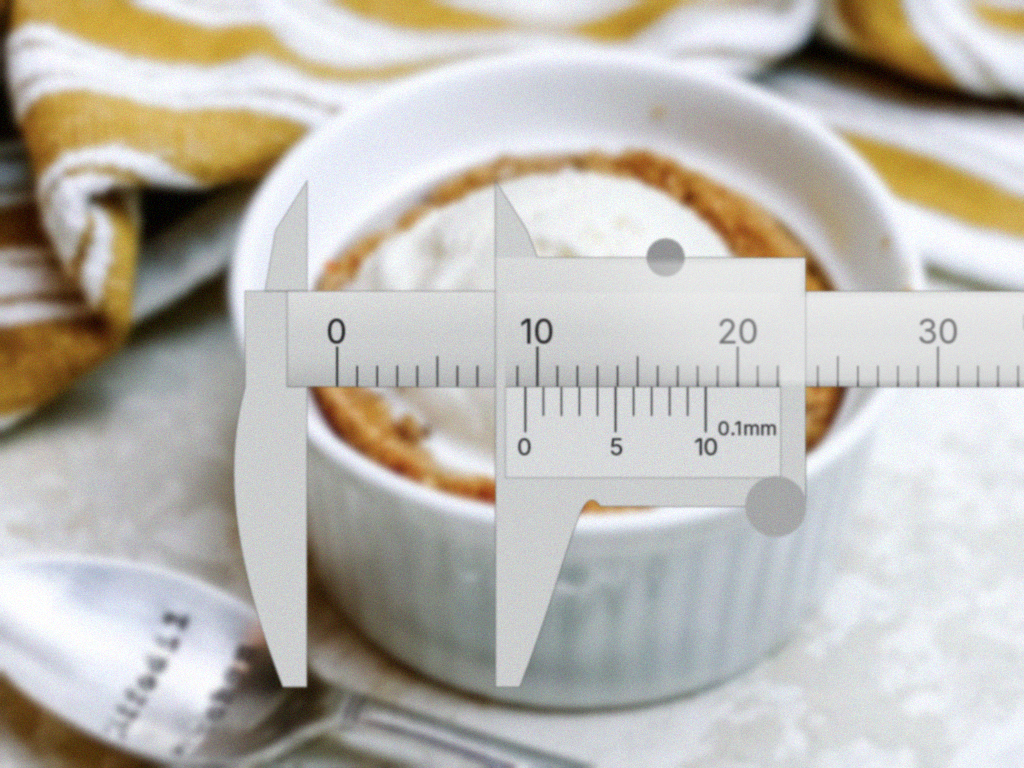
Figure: 9.4
